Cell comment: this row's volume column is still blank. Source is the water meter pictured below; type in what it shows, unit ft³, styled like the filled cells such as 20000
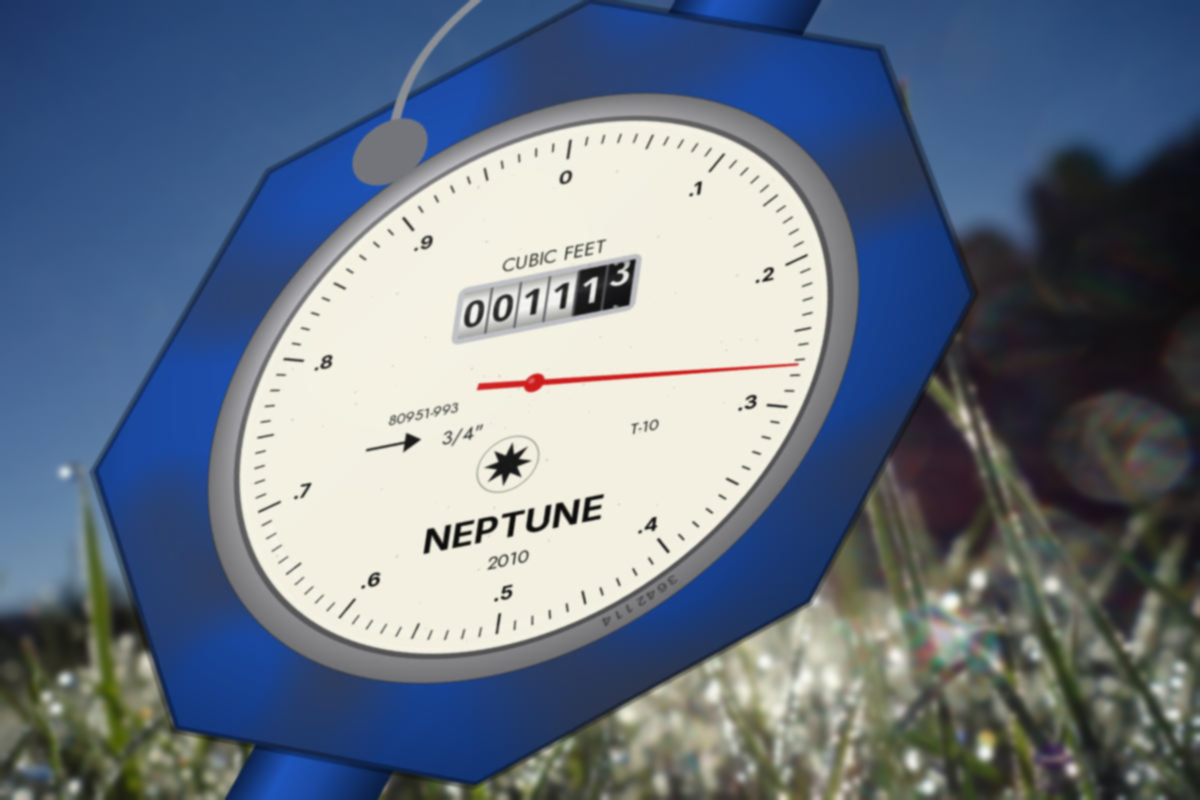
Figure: 1113.27
